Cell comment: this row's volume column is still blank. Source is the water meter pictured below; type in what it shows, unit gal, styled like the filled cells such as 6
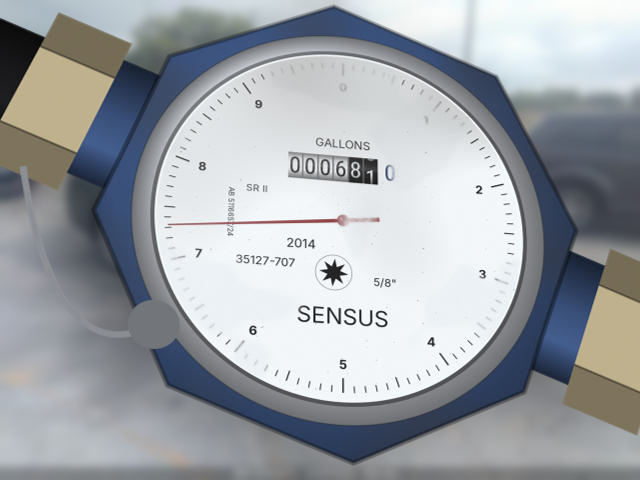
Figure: 6807.3
